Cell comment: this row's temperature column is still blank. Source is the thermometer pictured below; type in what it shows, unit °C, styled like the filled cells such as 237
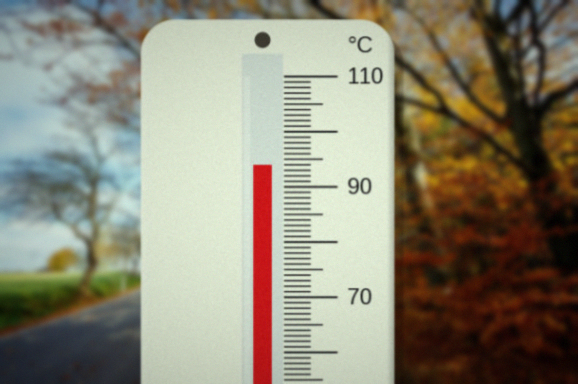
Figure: 94
